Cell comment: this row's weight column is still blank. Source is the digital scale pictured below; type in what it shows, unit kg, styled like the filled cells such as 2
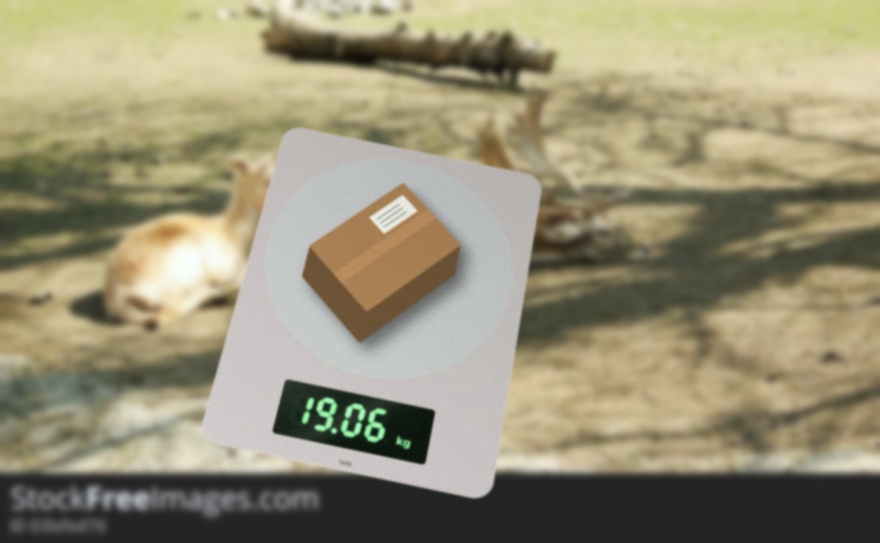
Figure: 19.06
